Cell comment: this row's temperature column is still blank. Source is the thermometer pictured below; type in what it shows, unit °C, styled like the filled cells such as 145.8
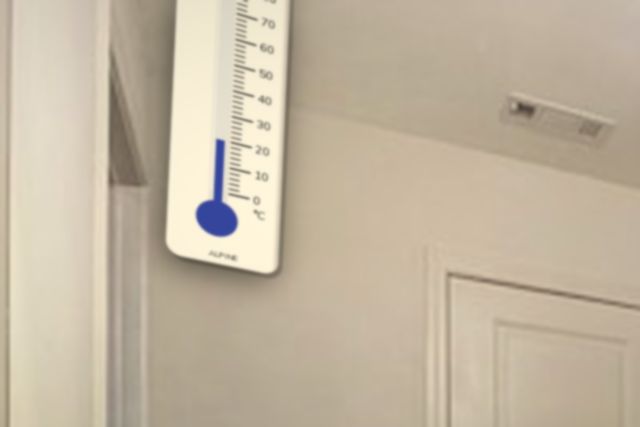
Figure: 20
